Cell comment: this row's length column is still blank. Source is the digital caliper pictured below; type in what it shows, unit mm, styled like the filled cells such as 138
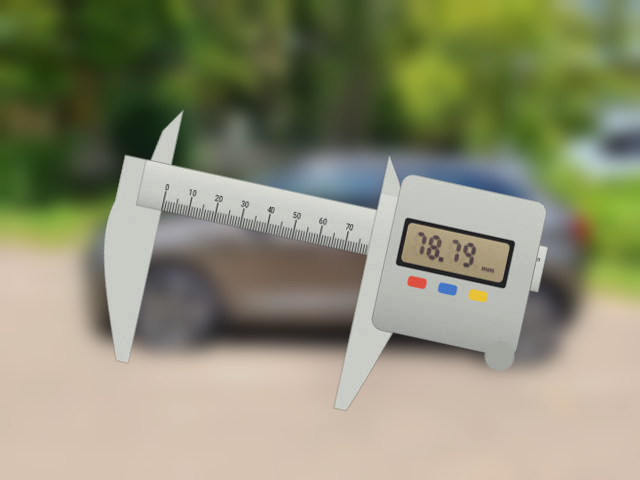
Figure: 78.79
